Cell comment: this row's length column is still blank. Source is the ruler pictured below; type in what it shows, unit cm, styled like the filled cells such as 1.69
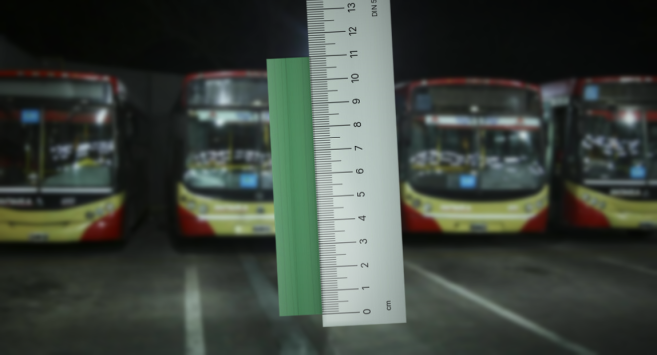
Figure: 11
